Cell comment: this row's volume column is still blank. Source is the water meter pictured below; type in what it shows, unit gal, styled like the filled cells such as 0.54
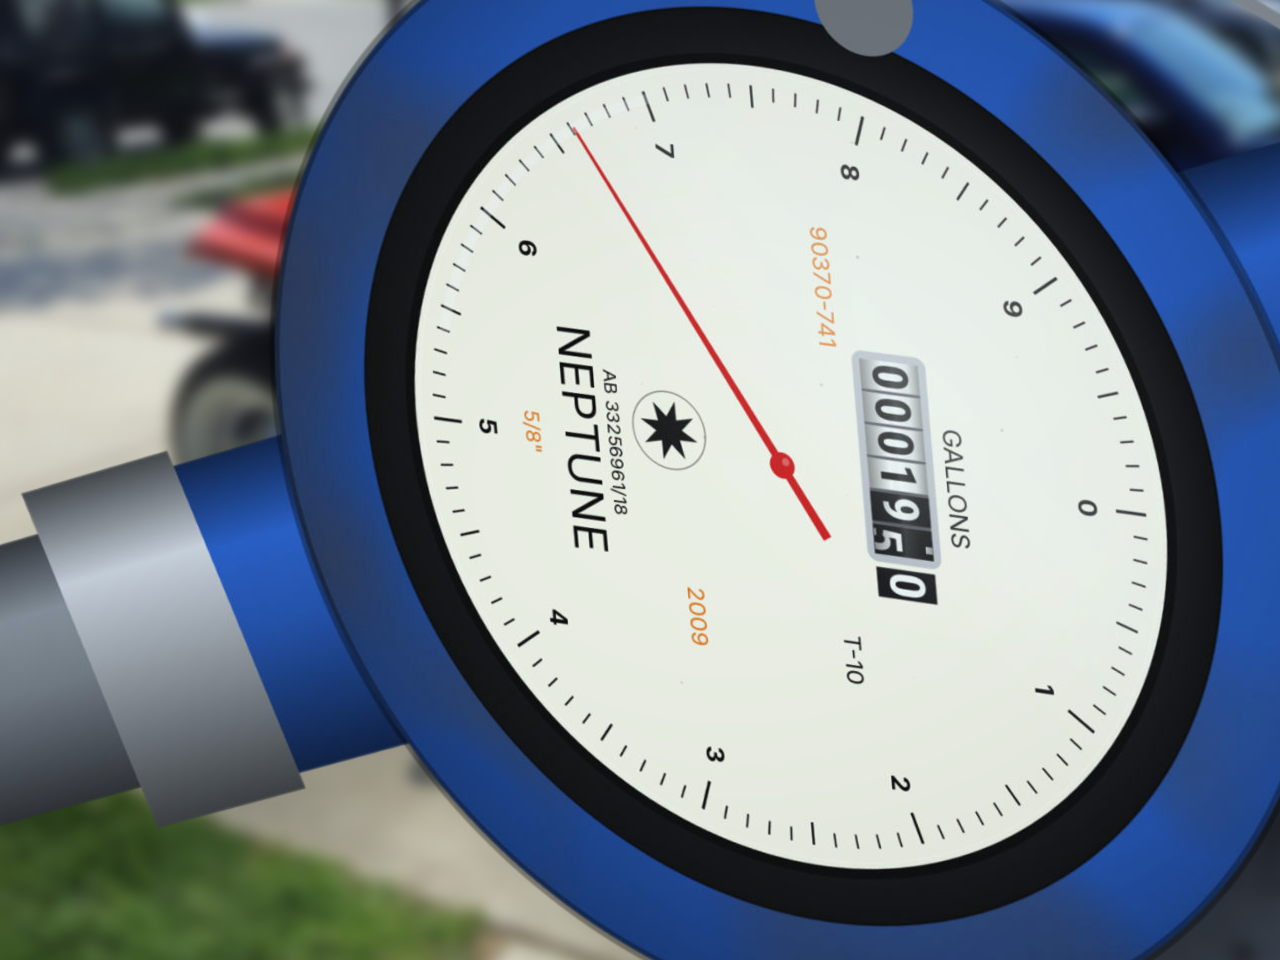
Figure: 1946.6
